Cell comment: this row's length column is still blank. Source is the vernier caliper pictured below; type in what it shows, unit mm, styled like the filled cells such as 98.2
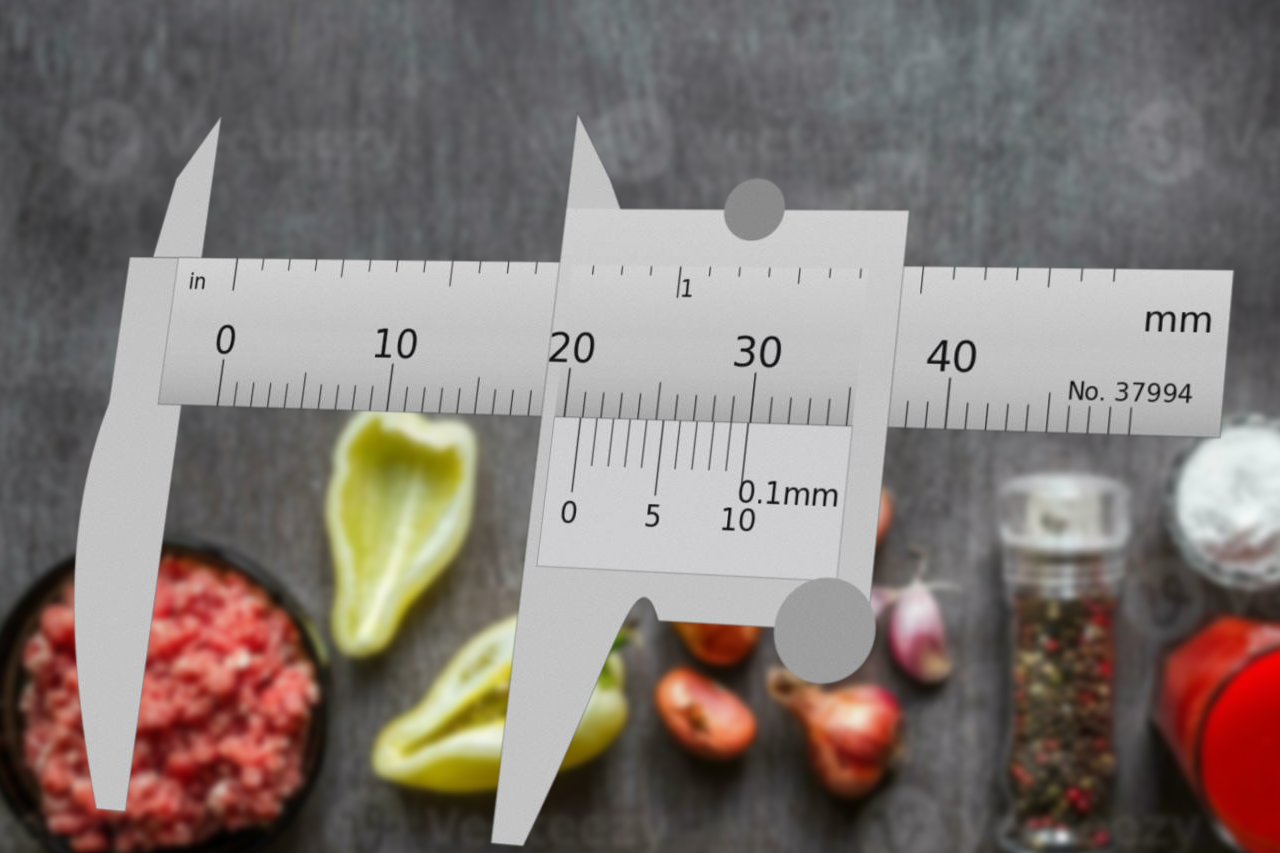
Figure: 20.9
